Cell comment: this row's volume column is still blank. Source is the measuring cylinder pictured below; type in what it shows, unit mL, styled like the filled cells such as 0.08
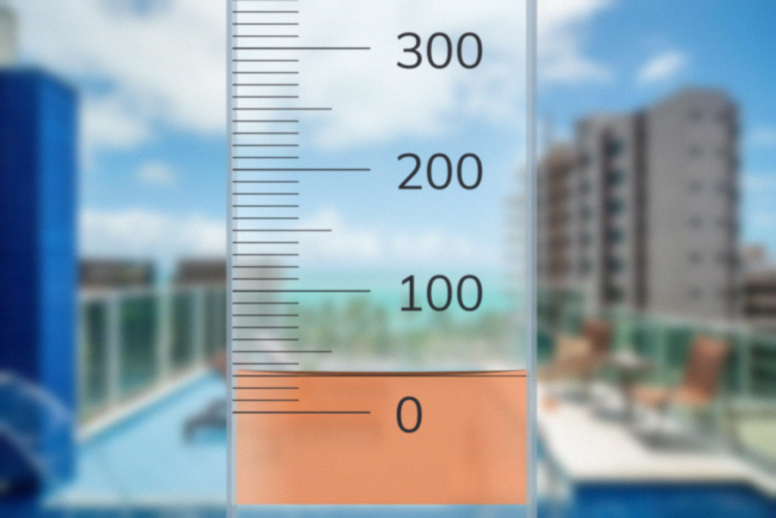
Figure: 30
